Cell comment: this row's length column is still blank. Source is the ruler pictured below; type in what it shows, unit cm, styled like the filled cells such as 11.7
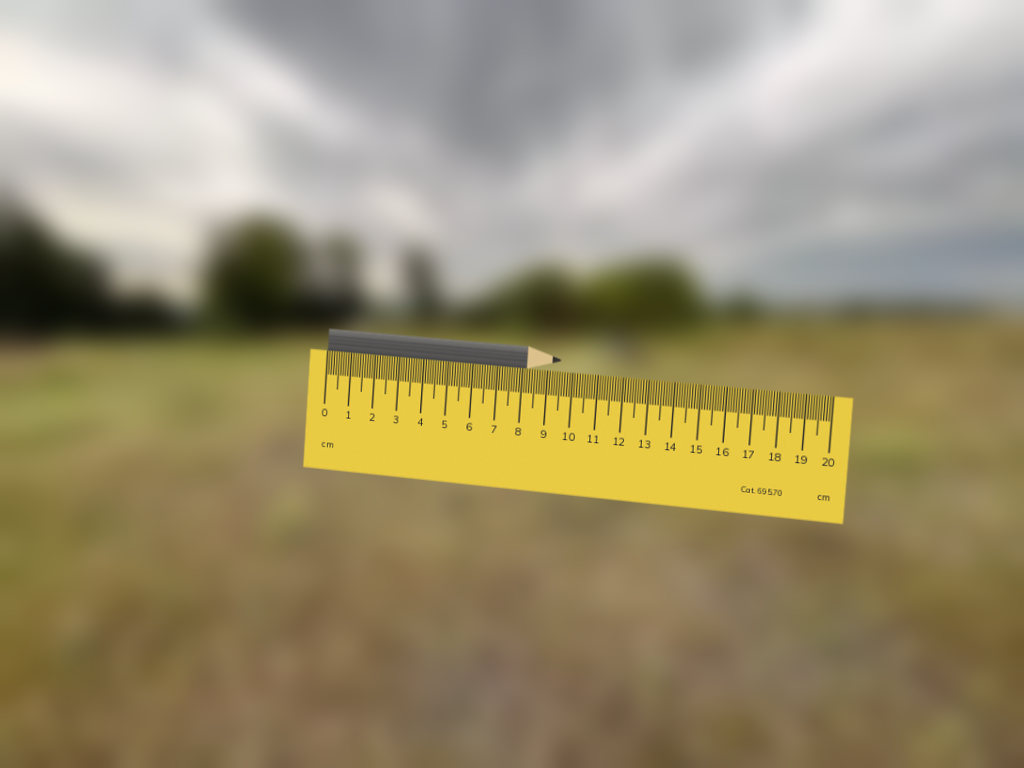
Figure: 9.5
